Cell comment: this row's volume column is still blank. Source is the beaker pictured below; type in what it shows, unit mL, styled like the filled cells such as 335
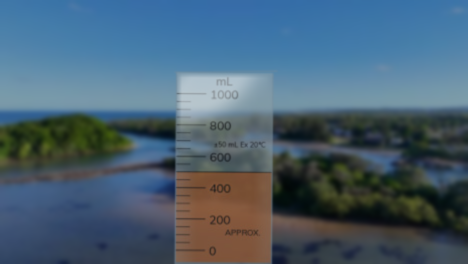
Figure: 500
